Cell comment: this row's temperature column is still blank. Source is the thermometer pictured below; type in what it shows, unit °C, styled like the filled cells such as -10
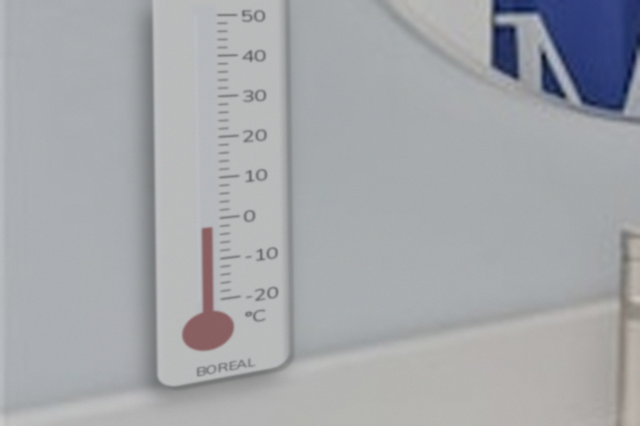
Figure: -2
